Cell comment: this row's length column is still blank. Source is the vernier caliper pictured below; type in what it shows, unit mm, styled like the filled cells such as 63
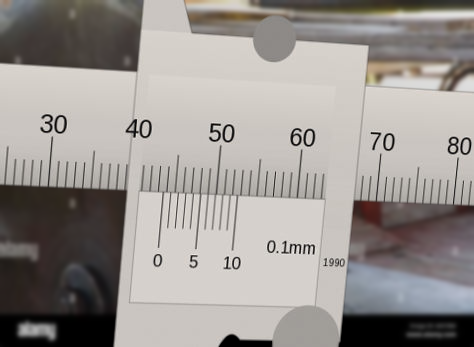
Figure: 43.6
